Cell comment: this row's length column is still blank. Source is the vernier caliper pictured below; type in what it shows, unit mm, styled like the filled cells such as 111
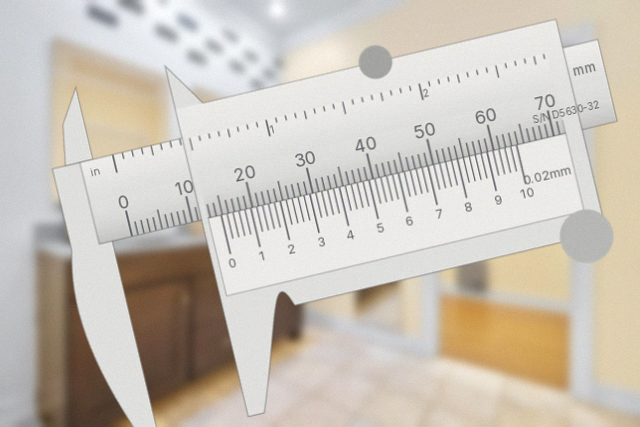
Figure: 14.8
